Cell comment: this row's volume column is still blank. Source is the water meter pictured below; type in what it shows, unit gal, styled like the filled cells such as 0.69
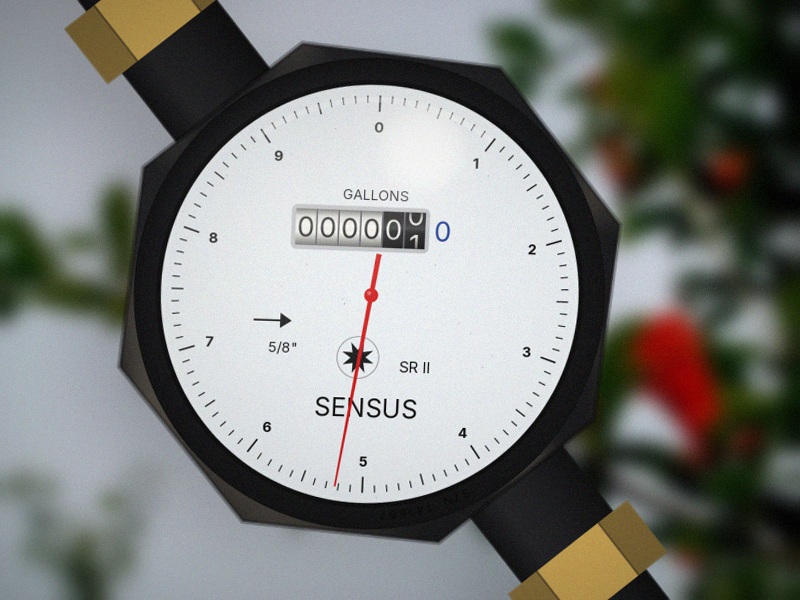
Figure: 5.2
